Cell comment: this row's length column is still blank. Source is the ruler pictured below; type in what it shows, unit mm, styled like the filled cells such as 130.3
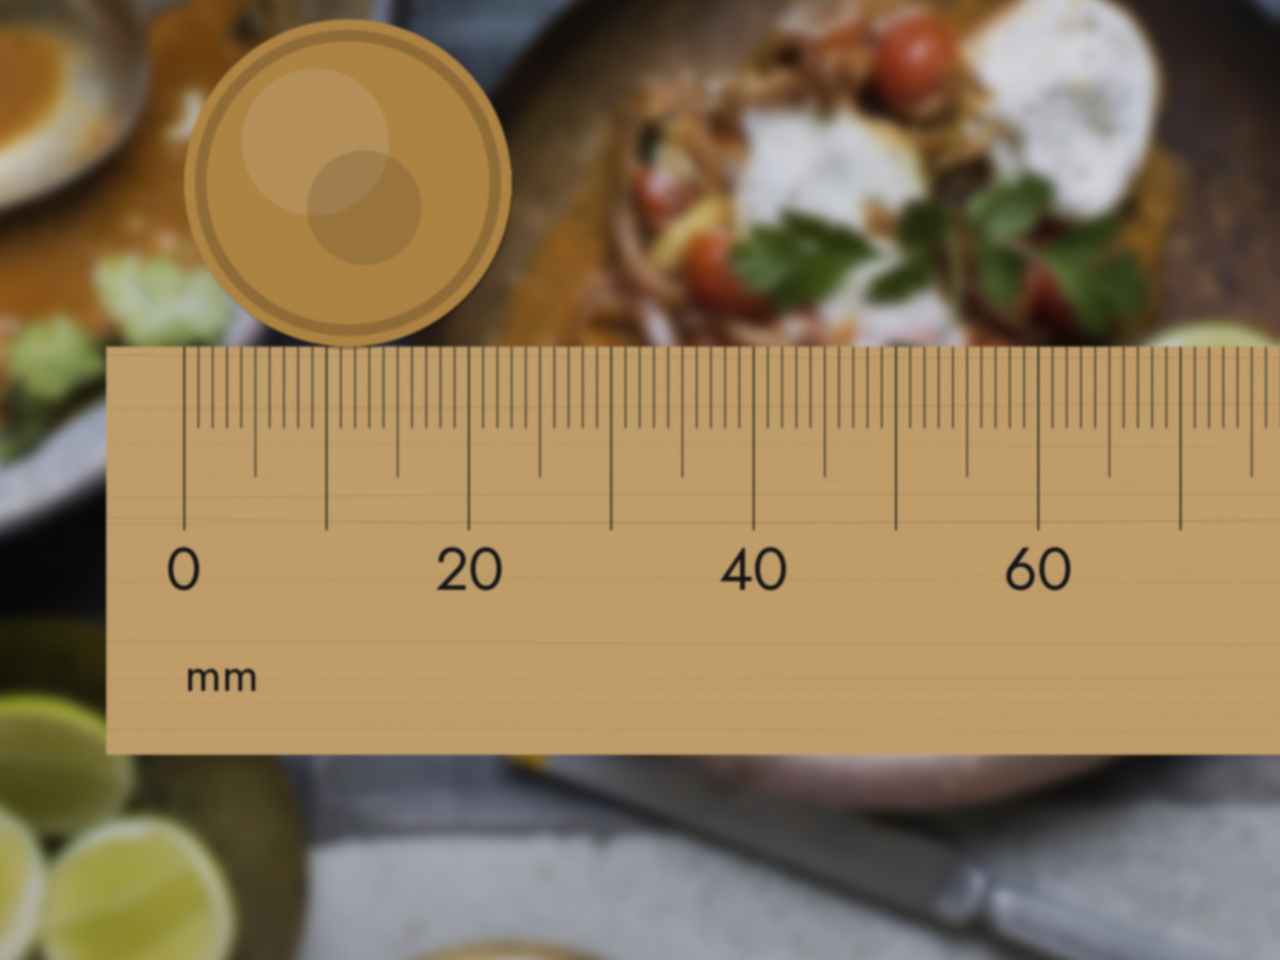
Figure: 23
